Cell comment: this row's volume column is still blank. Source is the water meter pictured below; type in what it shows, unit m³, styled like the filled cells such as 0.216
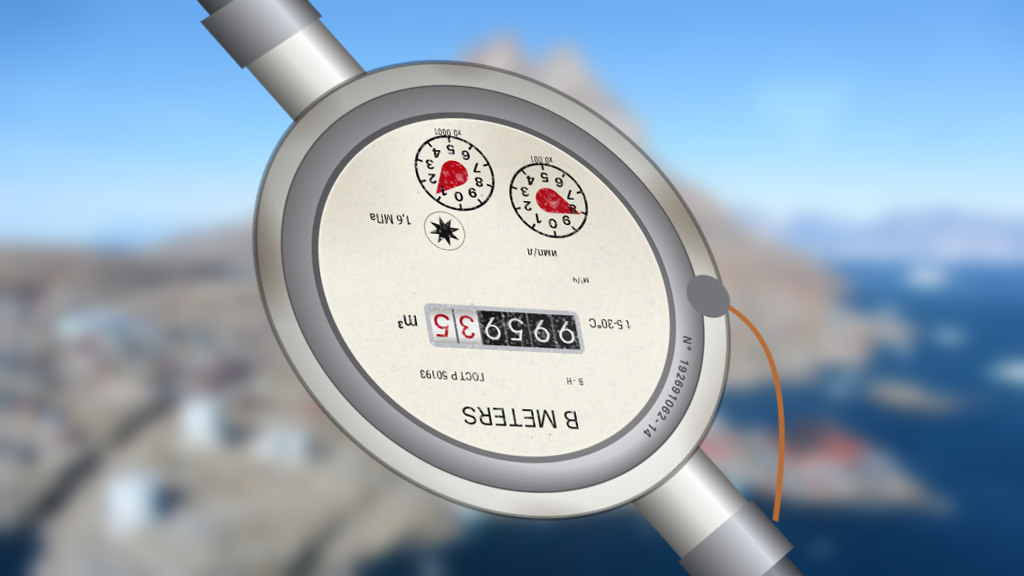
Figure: 9959.3581
